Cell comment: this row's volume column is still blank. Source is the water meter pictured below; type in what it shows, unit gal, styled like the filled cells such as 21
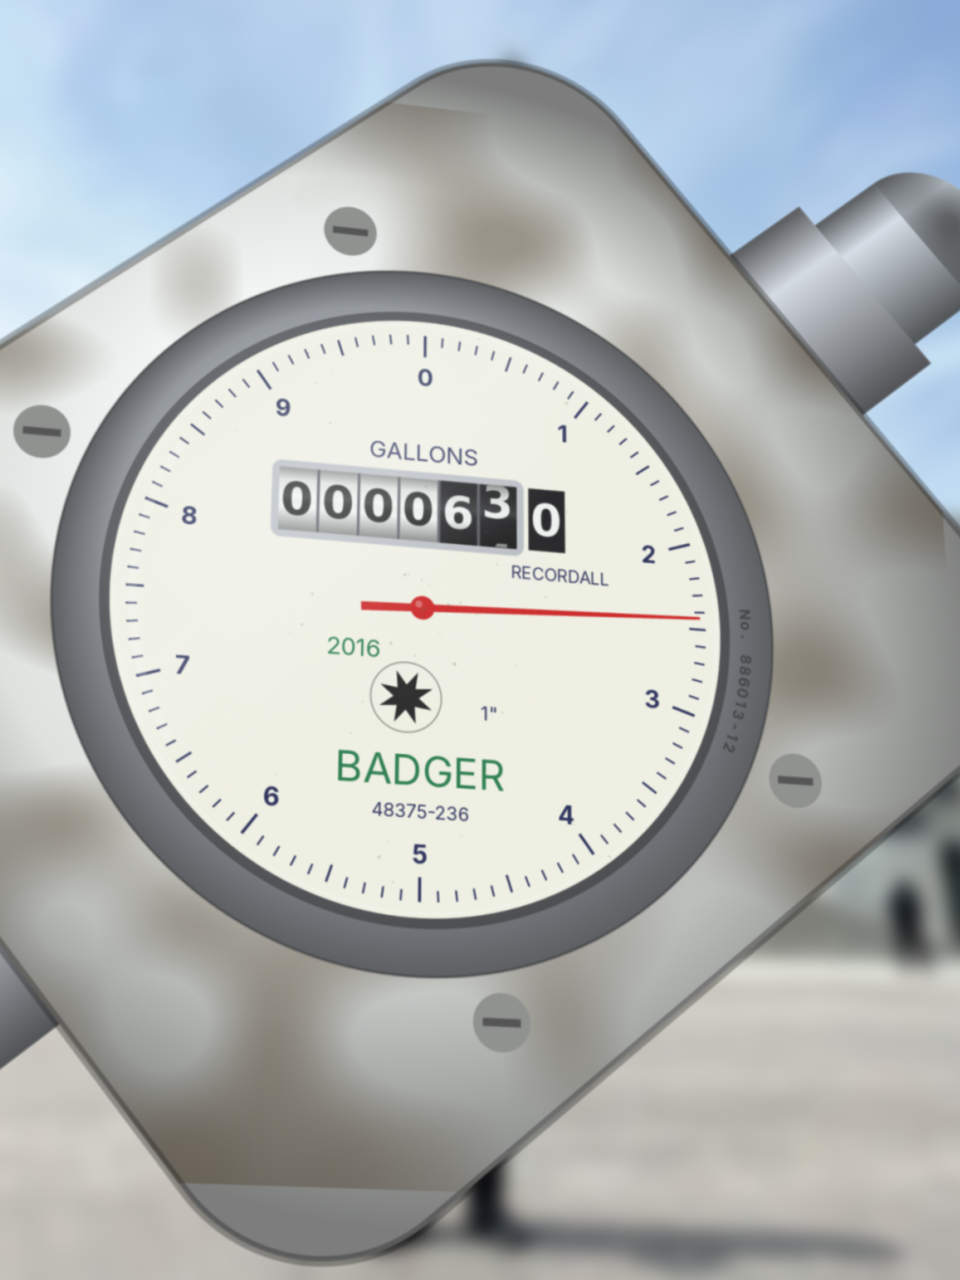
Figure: 632.4
